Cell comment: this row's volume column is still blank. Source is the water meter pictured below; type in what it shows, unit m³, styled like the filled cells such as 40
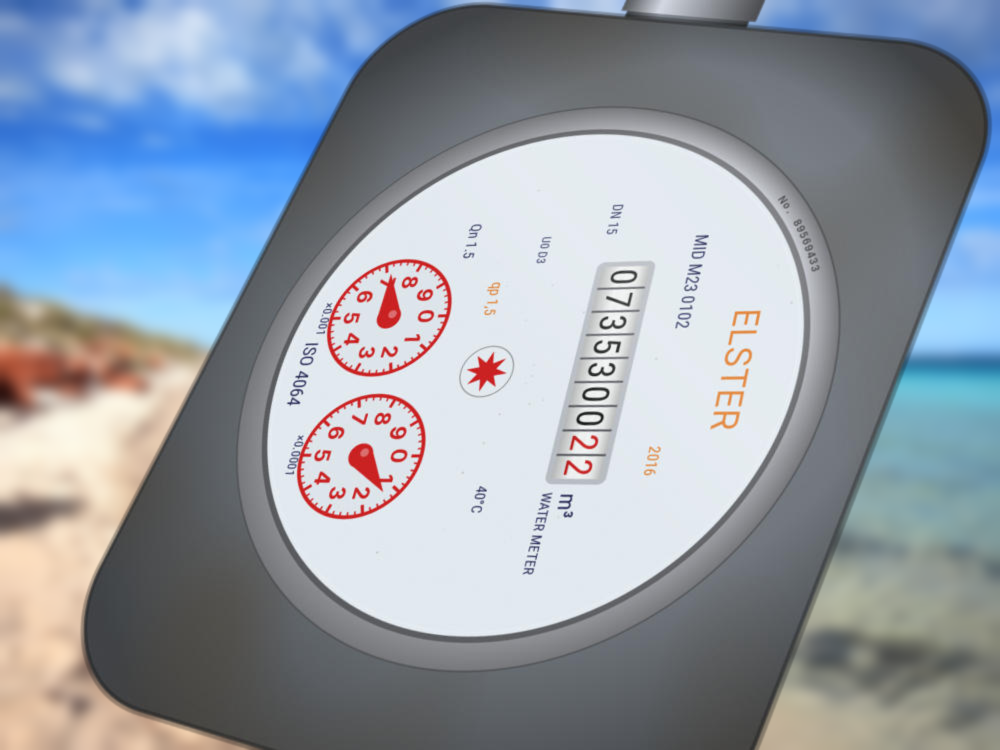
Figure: 735300.2271
